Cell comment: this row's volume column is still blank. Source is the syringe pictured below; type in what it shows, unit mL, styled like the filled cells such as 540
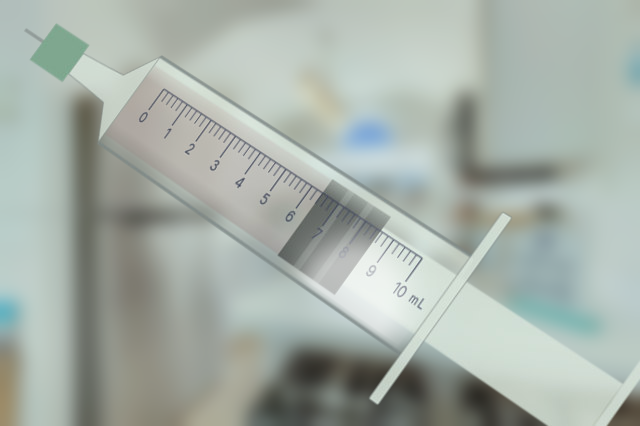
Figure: 6.4
